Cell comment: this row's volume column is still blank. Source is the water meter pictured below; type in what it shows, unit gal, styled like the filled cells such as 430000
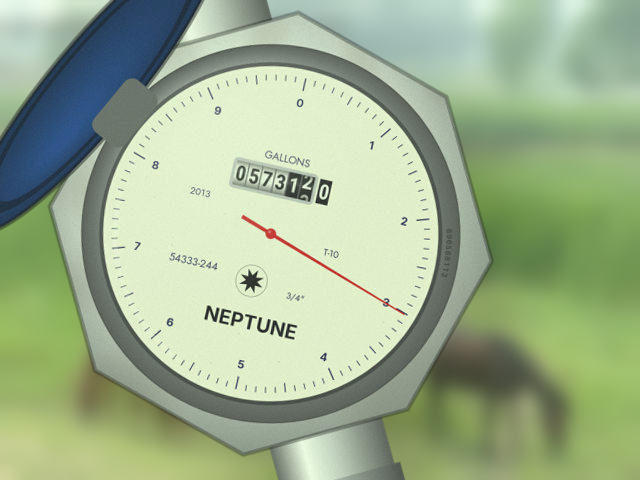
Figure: 573123.0
